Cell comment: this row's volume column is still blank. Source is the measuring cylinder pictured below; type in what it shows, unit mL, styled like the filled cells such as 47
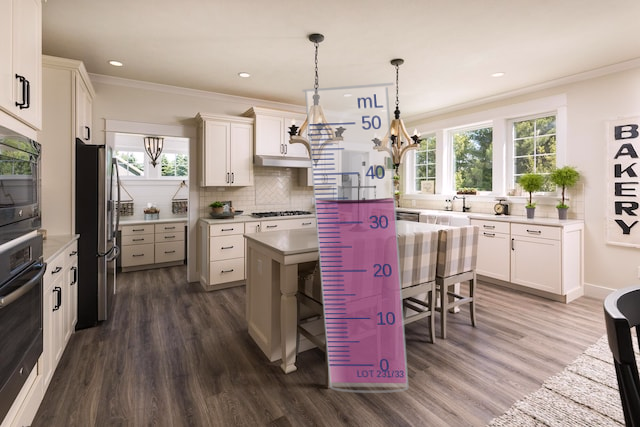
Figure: 34
